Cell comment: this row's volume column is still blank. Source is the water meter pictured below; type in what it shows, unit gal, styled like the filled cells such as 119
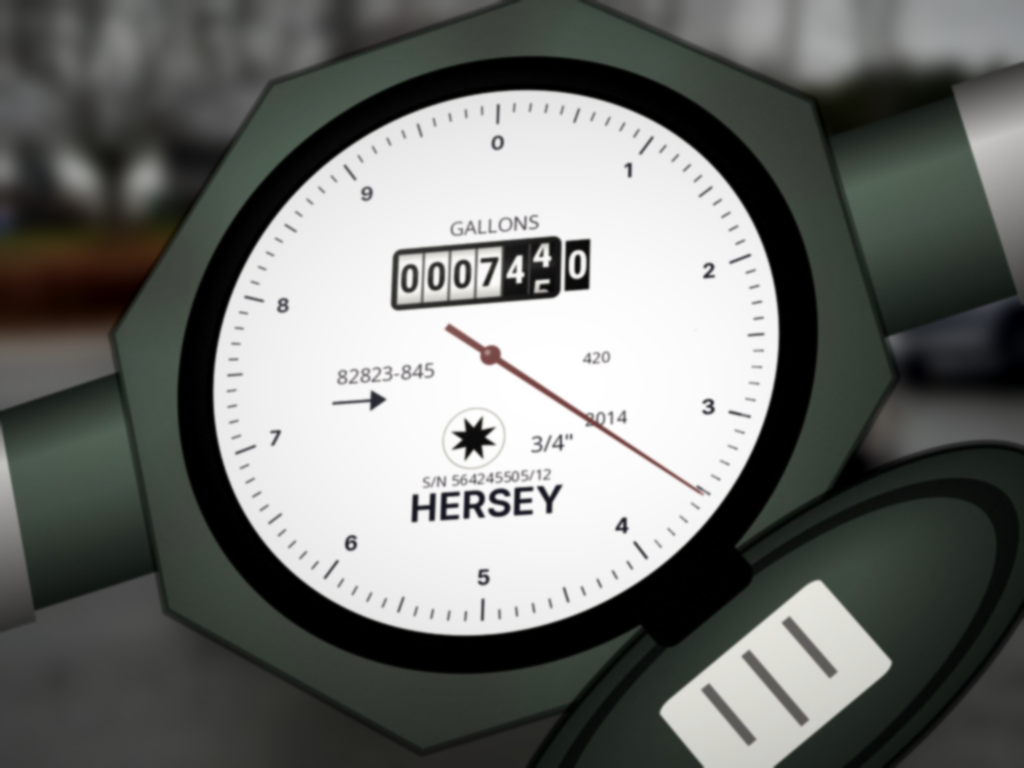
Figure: 7443.5
